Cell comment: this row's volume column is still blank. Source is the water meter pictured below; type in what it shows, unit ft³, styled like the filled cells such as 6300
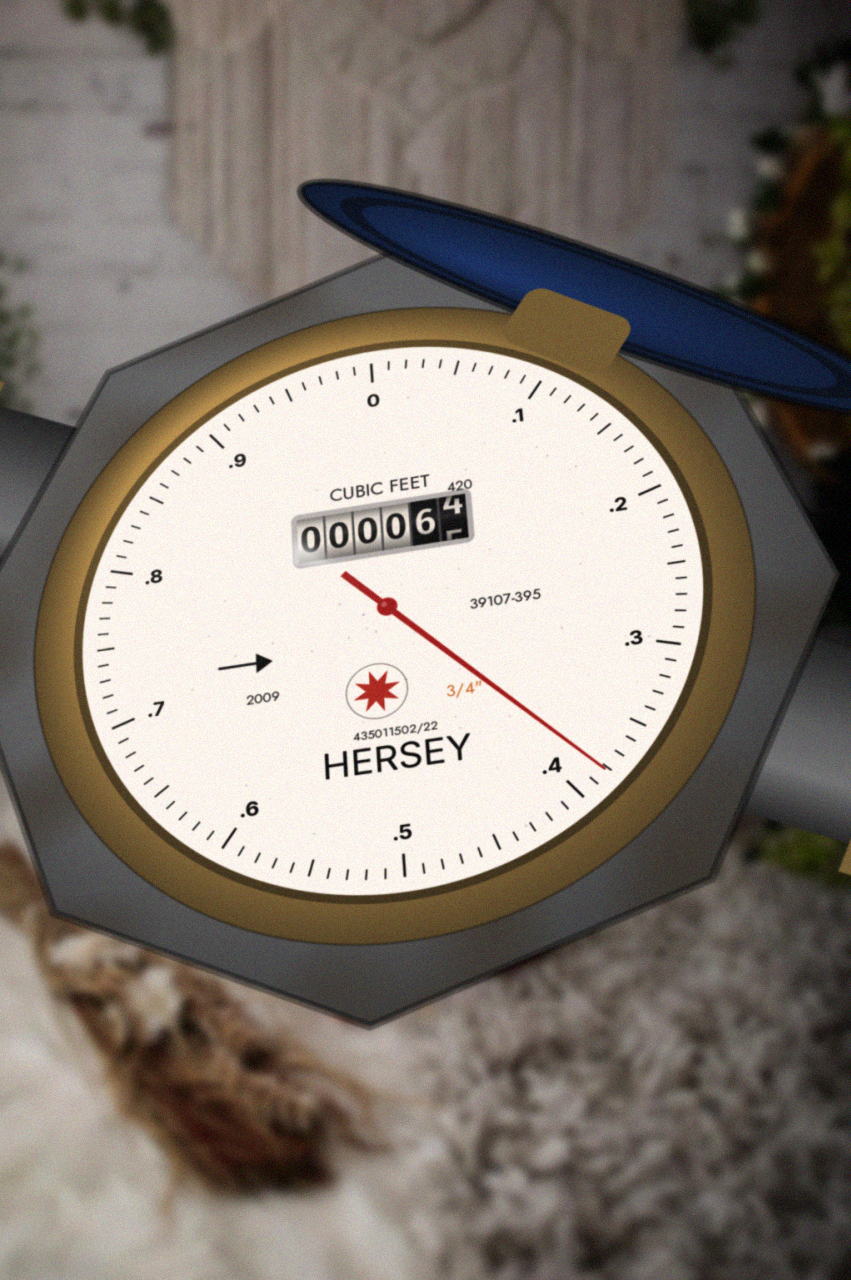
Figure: 64.38
